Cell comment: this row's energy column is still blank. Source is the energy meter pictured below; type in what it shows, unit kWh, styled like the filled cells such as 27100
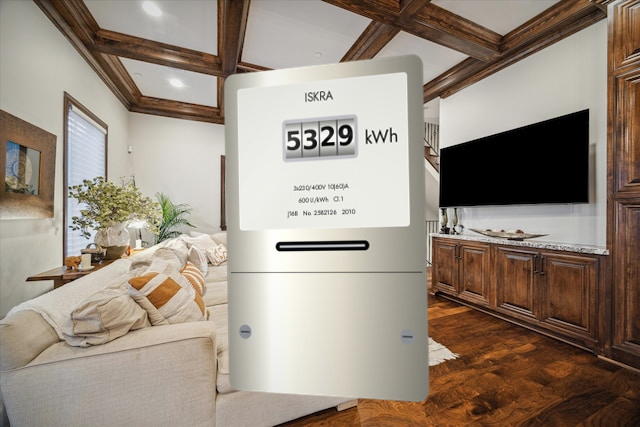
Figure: 5329
